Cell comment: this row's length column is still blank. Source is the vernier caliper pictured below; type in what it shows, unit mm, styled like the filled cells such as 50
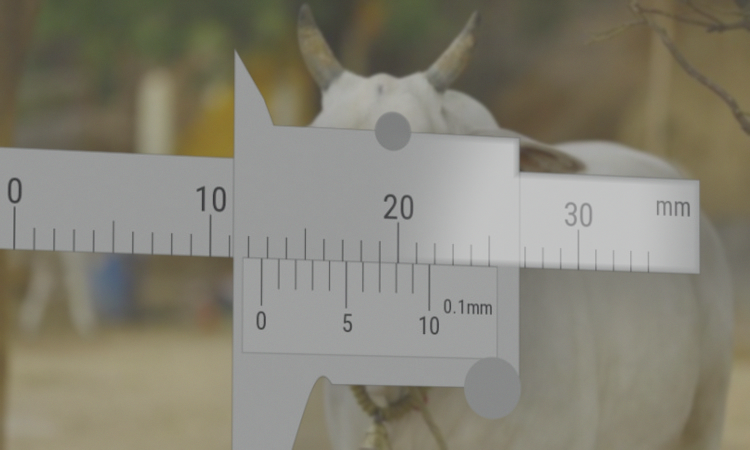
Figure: 12.7
